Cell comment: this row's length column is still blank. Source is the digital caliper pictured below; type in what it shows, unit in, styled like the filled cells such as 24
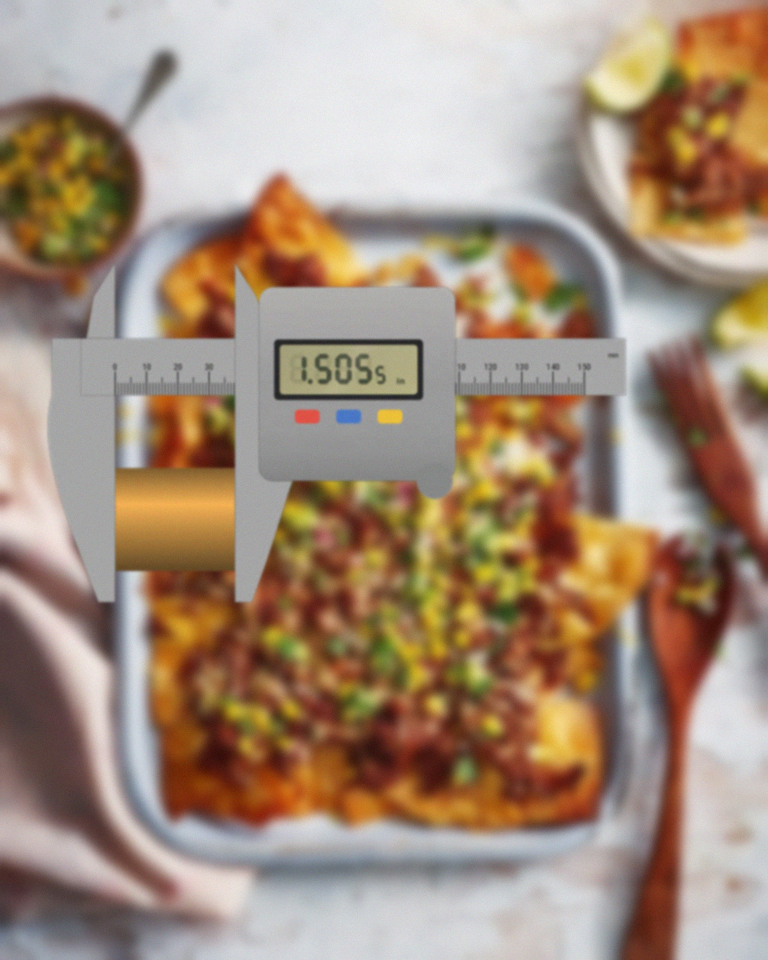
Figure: 1.5055
